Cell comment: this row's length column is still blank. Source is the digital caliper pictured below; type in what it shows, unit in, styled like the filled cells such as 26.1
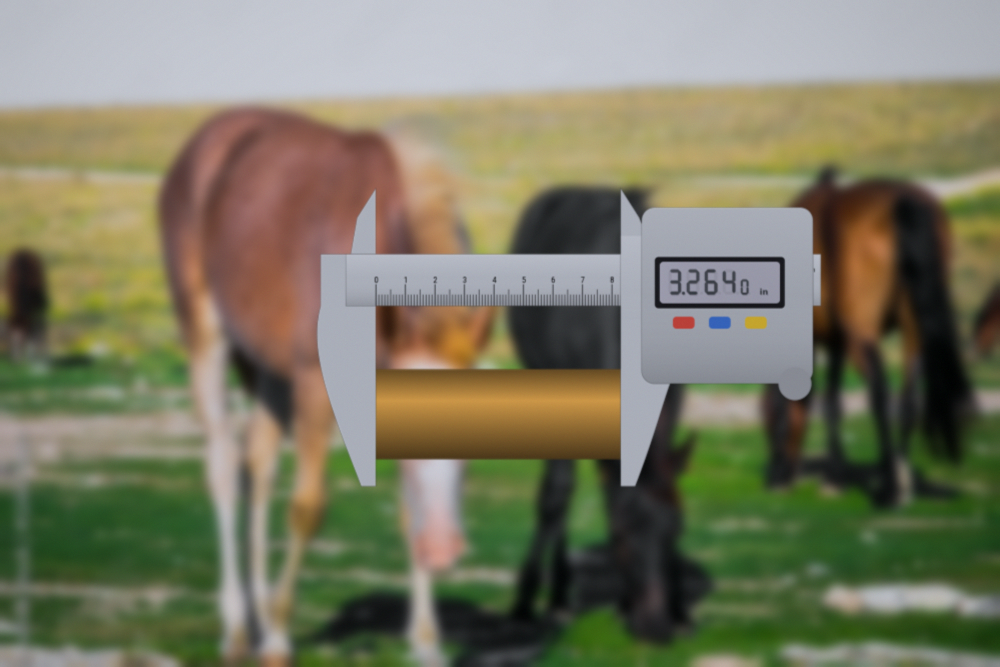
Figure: 3.2640
